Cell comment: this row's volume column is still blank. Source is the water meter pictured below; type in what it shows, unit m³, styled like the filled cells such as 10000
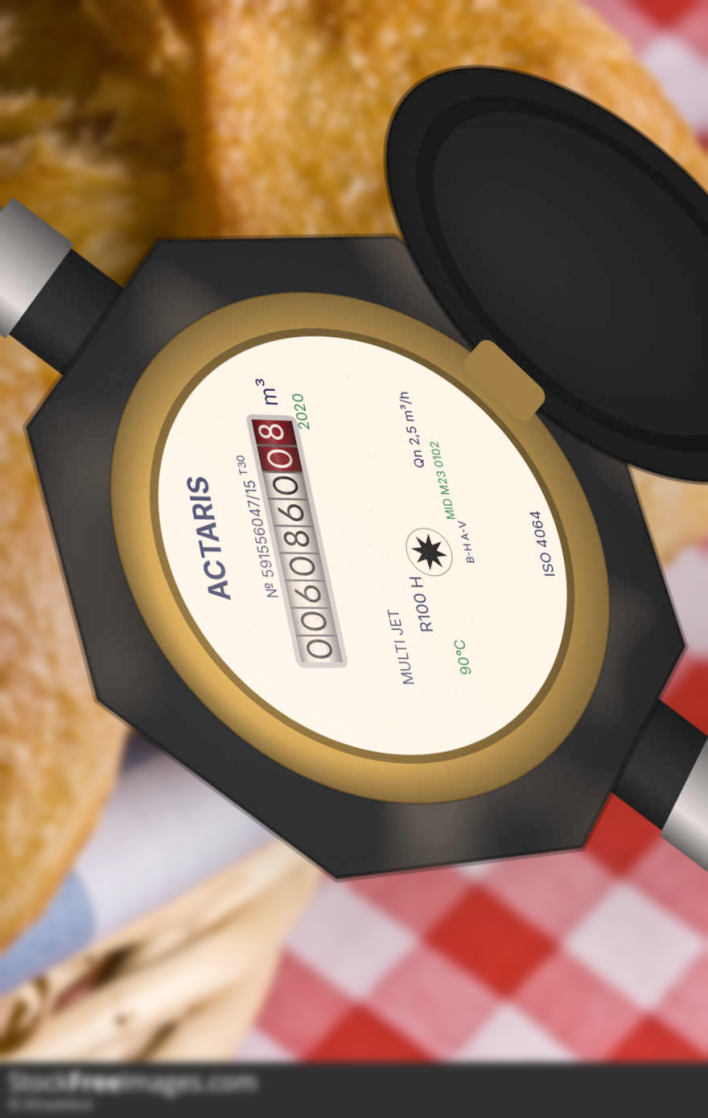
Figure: 60860.08
